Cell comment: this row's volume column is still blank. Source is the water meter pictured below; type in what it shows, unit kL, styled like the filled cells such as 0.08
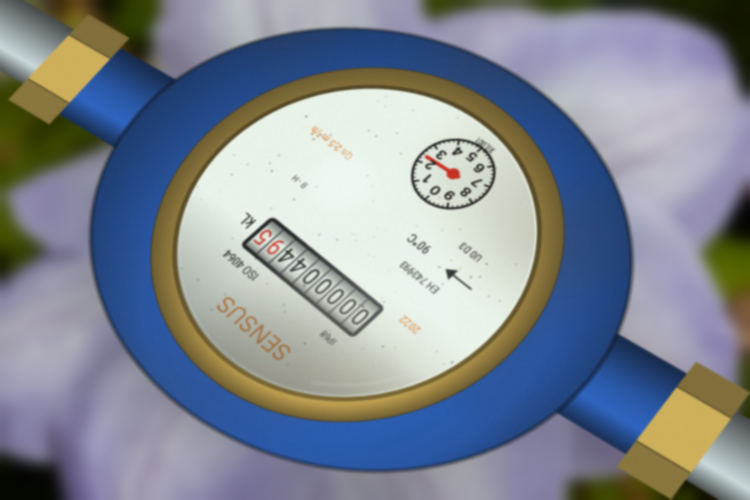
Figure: 44.952
